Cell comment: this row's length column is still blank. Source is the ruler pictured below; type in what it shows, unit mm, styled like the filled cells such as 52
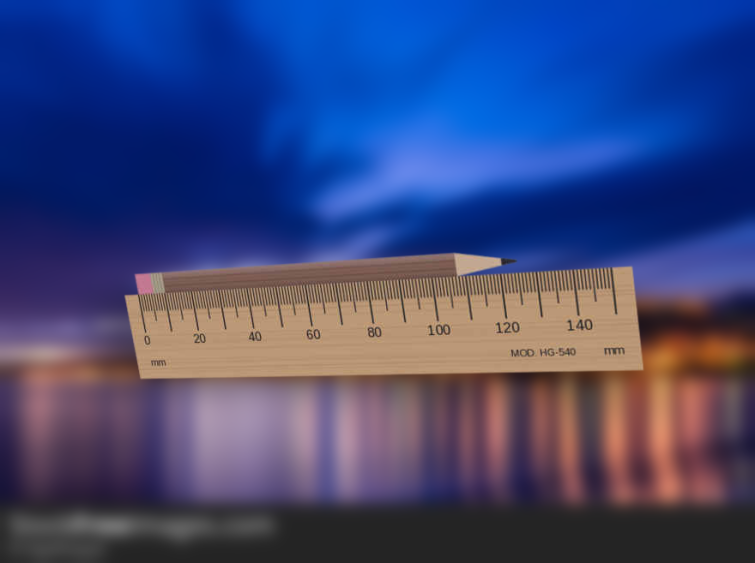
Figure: 125
